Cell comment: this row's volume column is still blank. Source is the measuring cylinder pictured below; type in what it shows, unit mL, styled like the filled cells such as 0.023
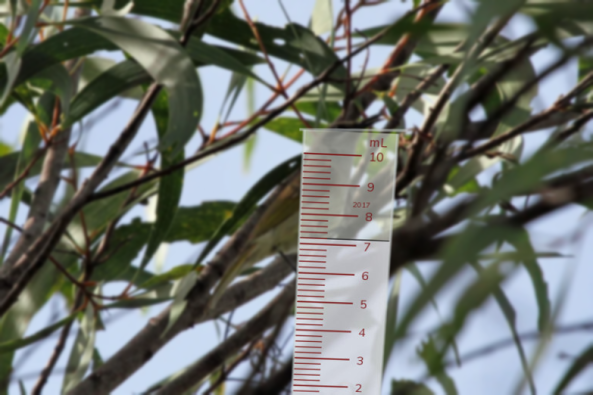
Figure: 7.2
